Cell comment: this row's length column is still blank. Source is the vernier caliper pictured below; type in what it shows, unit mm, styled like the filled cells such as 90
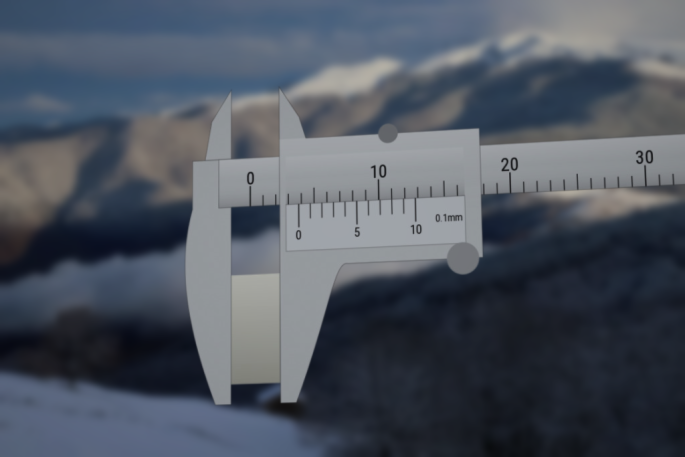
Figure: 3.8
